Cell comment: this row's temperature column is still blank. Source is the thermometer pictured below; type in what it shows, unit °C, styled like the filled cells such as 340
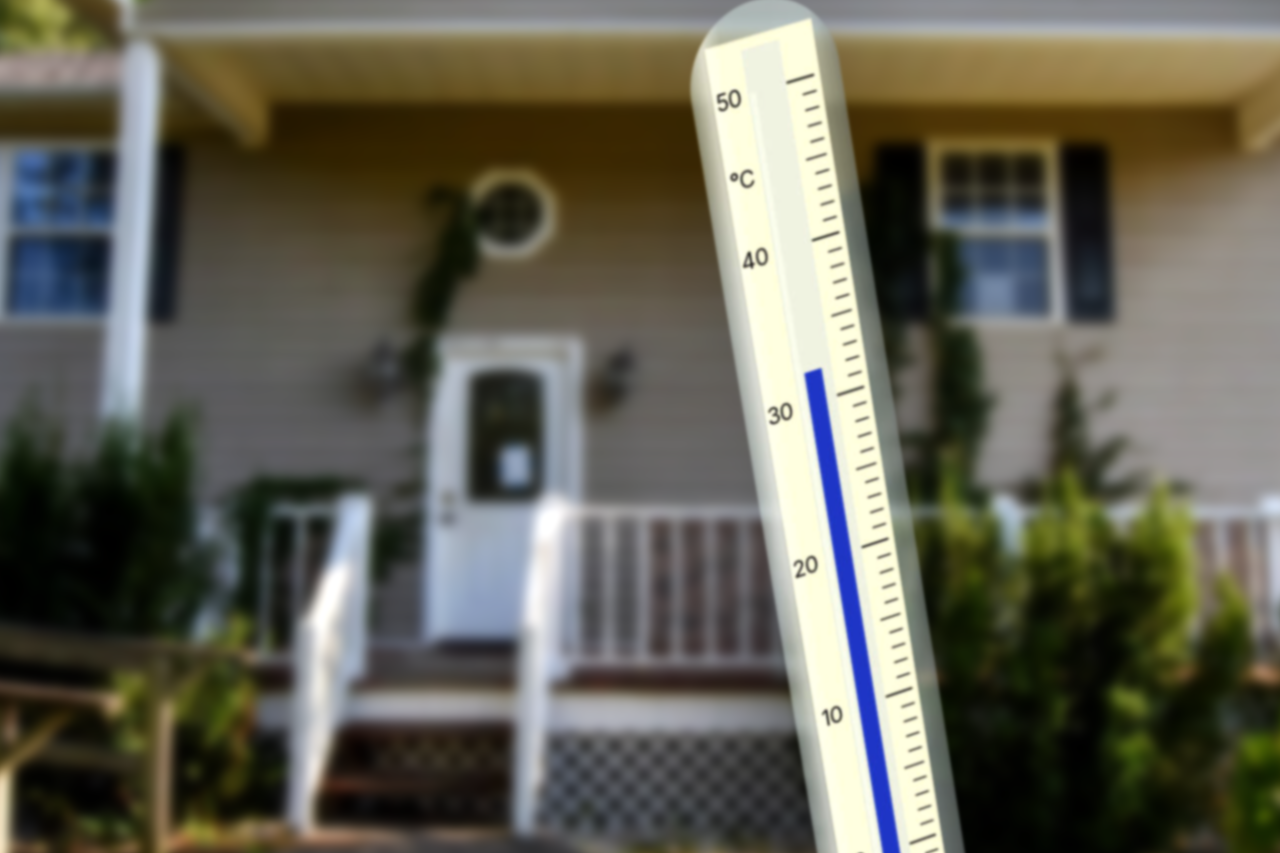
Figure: 32
